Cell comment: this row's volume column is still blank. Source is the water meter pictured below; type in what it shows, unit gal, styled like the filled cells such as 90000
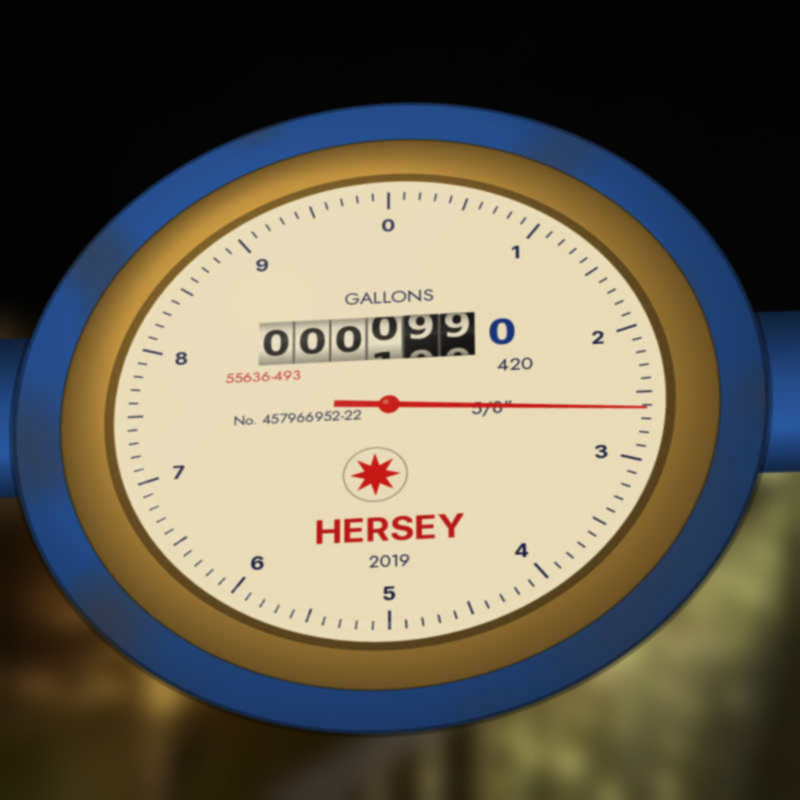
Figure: 992.6
